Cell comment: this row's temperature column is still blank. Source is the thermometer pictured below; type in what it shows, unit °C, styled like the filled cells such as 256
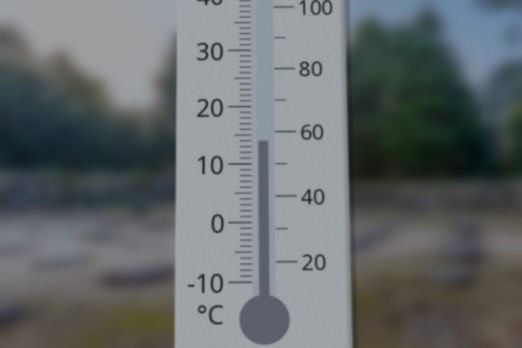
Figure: 14
